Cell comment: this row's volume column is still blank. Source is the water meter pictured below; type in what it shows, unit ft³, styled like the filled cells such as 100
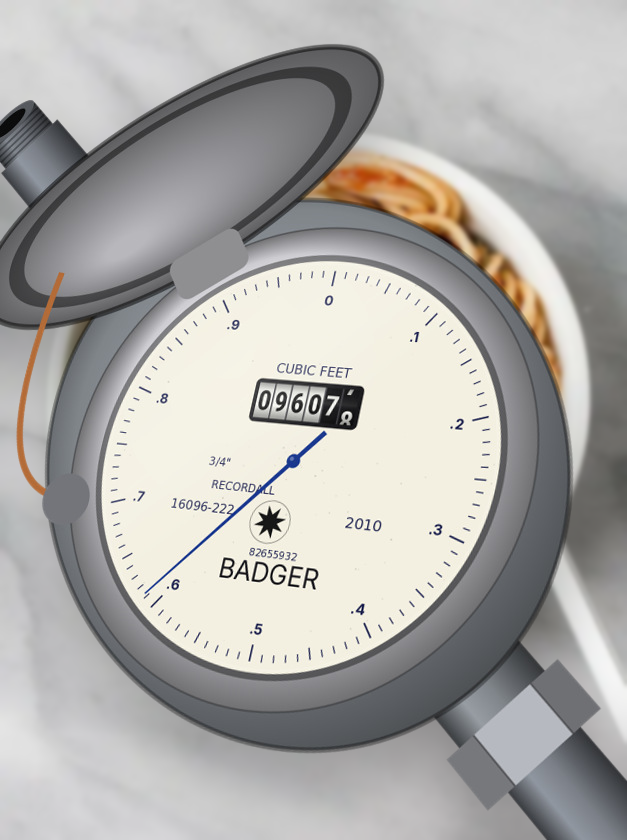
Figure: 96077.61
